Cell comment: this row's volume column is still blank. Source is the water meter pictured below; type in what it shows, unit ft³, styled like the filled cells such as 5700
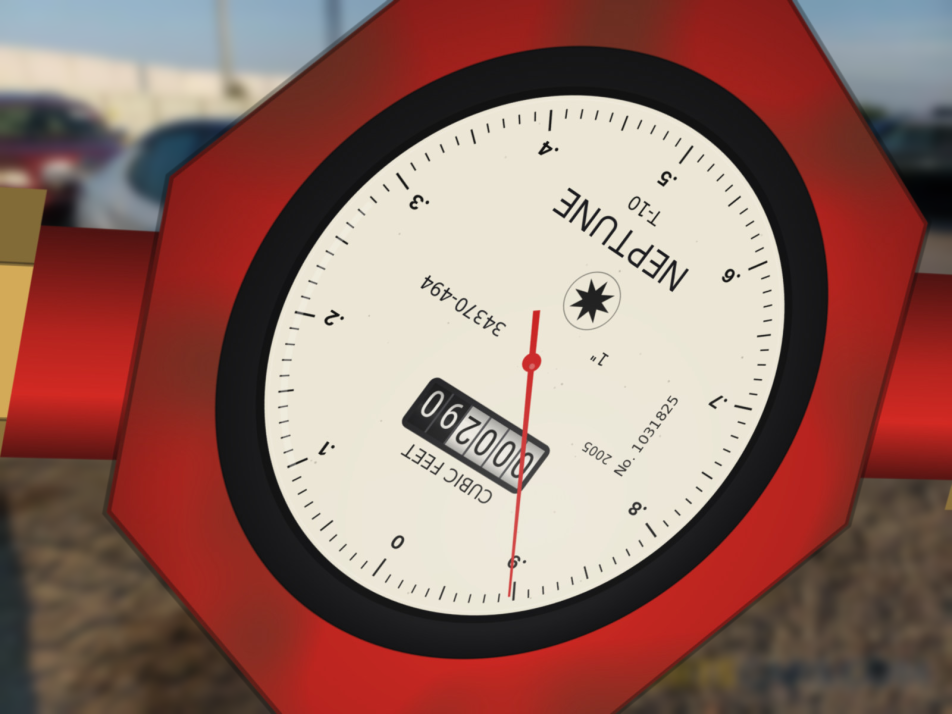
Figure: 289.90
